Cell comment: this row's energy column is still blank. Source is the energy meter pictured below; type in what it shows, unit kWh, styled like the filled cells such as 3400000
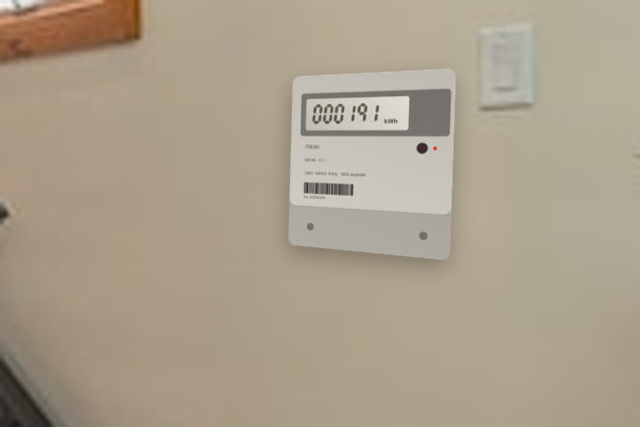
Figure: 191
